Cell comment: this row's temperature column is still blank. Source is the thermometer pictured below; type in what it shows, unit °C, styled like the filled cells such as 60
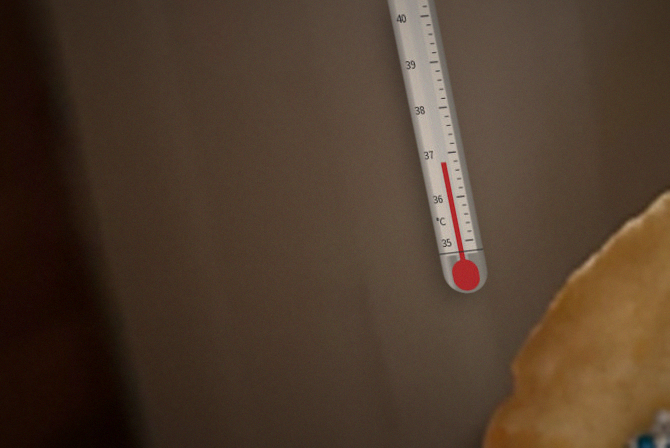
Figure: 36.8
